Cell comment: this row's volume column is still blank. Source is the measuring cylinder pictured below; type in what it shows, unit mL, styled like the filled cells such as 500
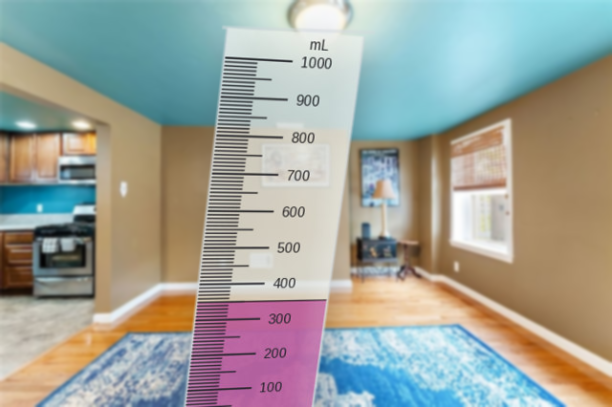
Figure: 350
